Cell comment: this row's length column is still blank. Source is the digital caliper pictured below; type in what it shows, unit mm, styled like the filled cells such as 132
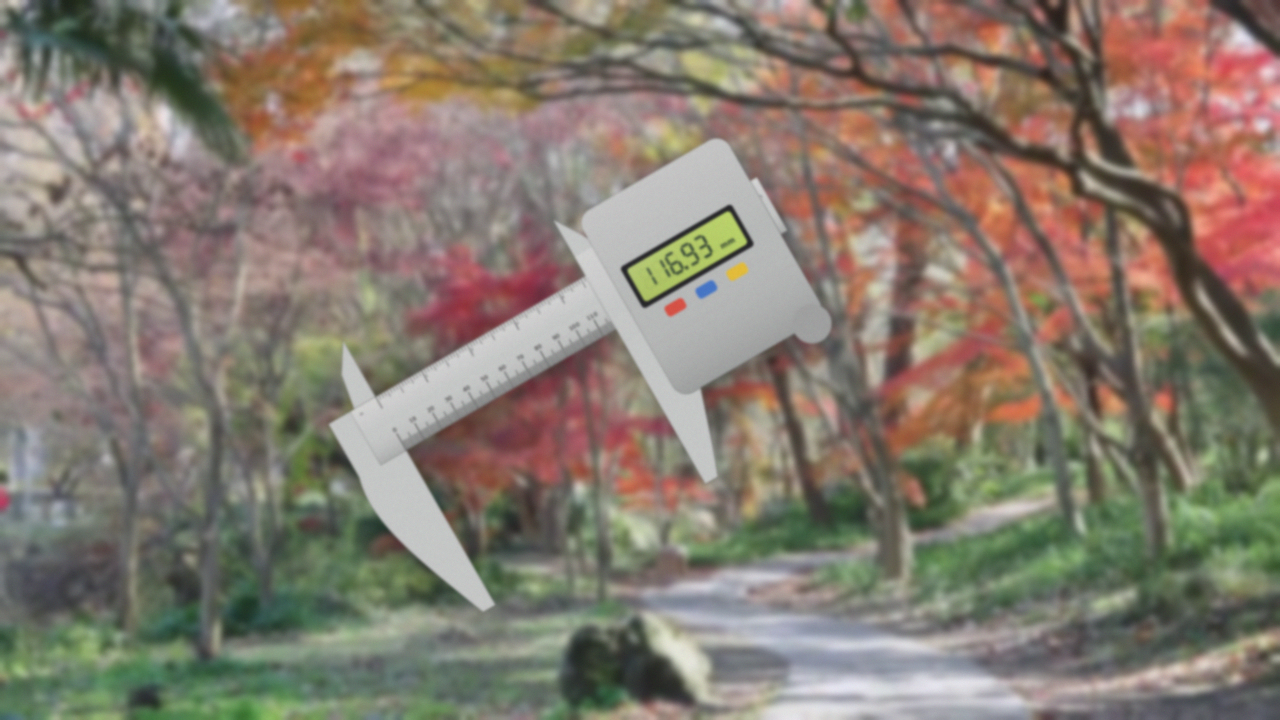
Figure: 116.93
